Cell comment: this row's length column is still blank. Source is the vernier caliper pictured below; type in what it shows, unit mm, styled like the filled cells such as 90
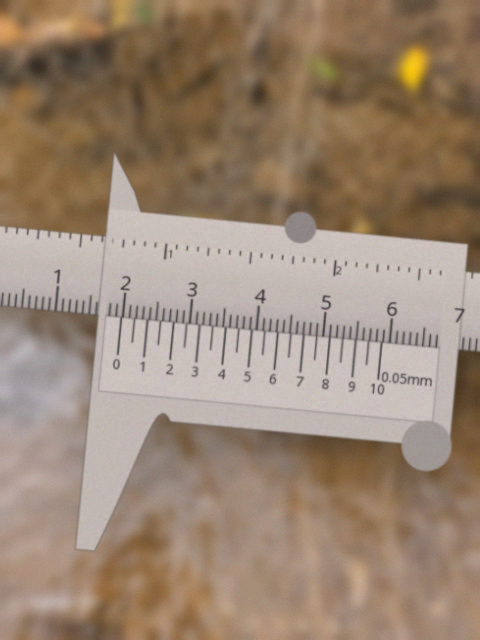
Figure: 19.8
